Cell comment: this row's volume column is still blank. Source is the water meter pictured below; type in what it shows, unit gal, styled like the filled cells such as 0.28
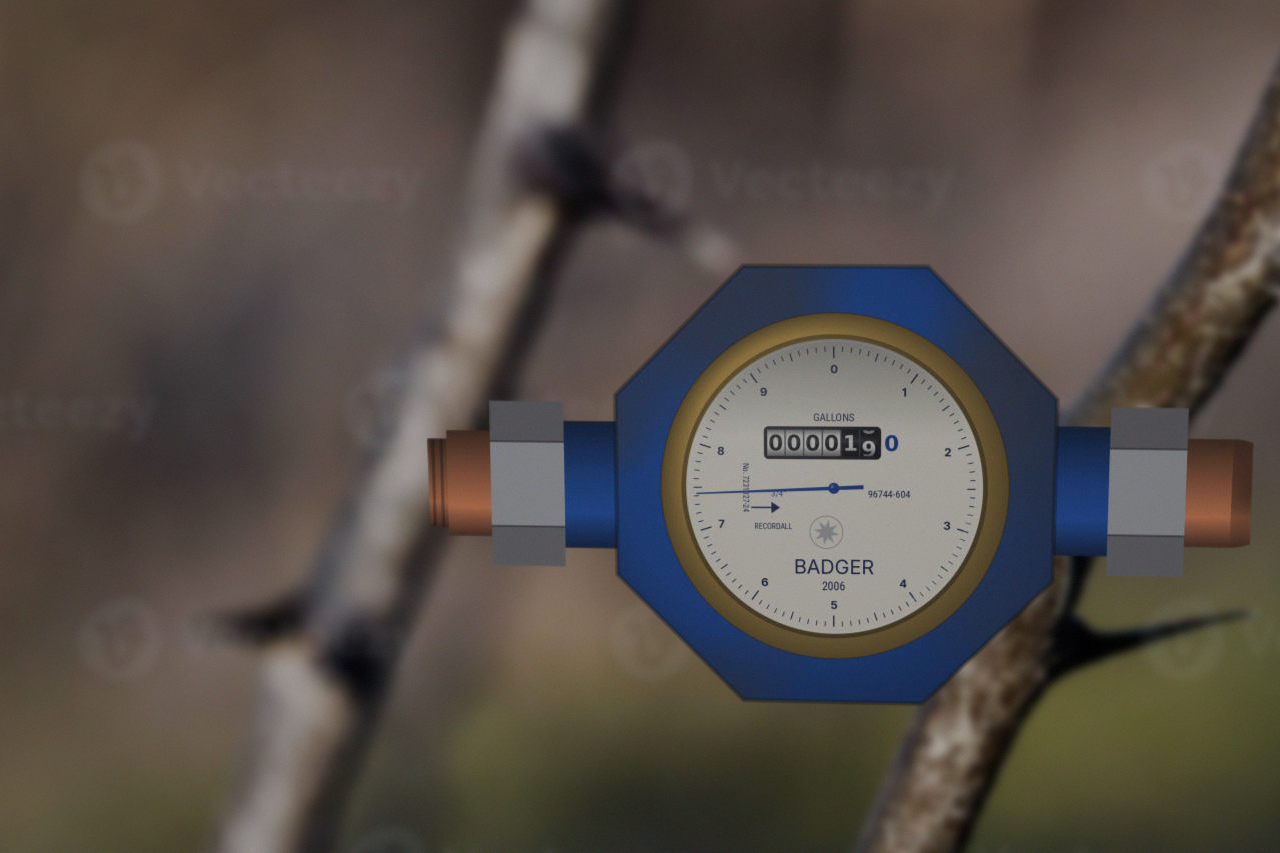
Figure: 187.4
